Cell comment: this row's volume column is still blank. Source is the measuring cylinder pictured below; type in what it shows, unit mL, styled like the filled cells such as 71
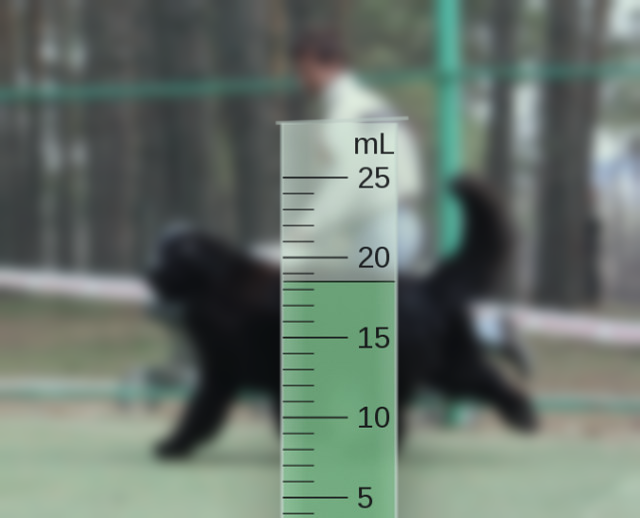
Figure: 18.5
